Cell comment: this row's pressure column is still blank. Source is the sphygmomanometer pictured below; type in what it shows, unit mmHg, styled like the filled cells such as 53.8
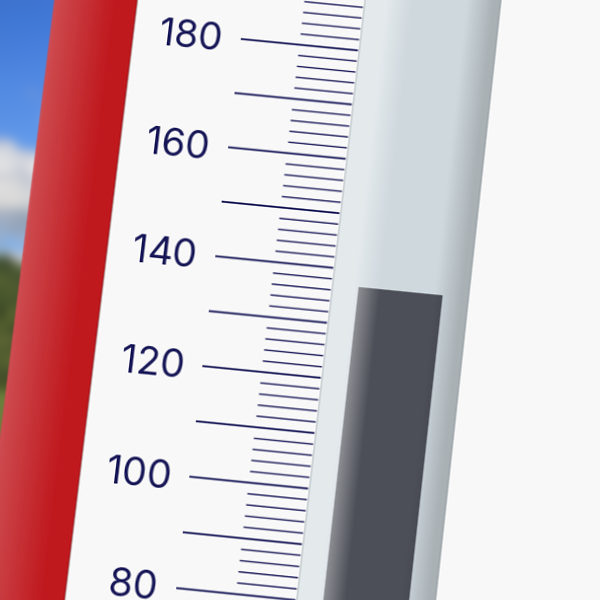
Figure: 137
